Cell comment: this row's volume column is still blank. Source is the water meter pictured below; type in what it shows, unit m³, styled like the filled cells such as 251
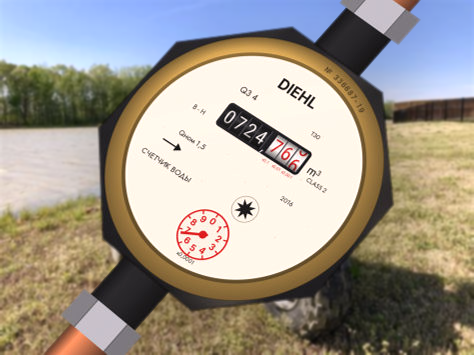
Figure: 724.7656
